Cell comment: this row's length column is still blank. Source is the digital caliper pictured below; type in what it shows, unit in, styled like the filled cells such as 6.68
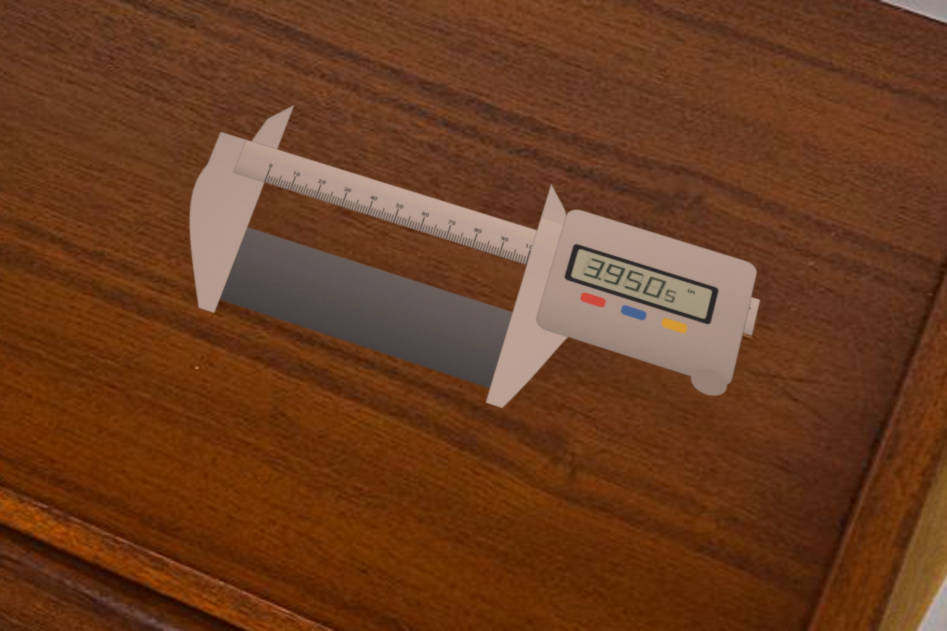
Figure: 3.9505
